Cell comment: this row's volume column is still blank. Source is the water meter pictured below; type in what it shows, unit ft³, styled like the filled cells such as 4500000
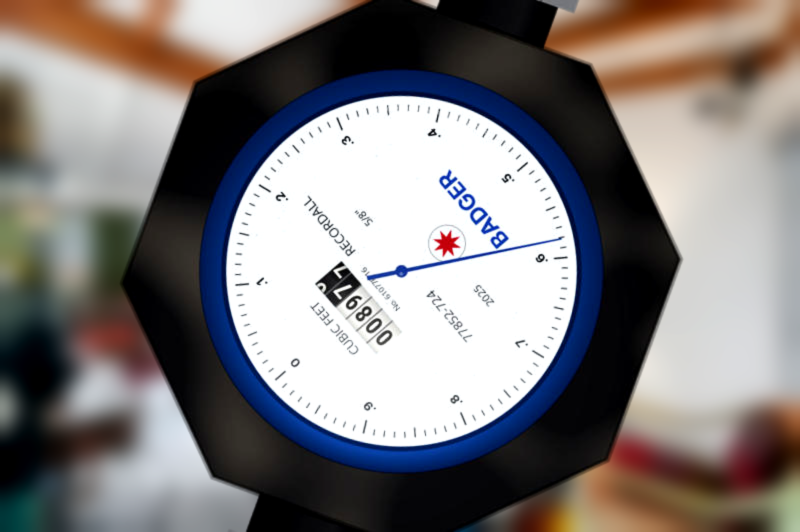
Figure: 8976.58
